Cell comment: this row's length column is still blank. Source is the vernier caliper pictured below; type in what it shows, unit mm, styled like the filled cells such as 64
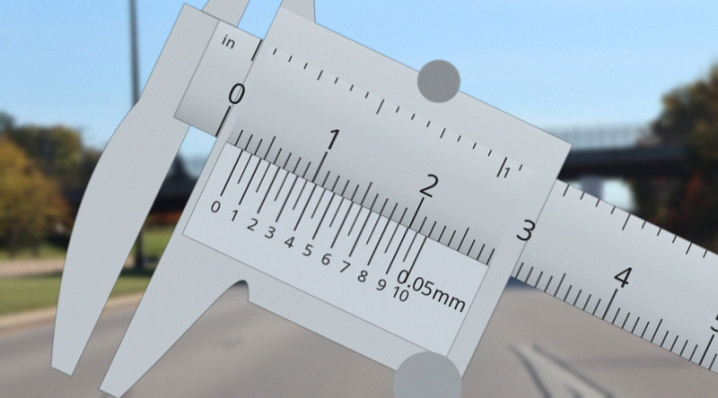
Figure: 2.8
